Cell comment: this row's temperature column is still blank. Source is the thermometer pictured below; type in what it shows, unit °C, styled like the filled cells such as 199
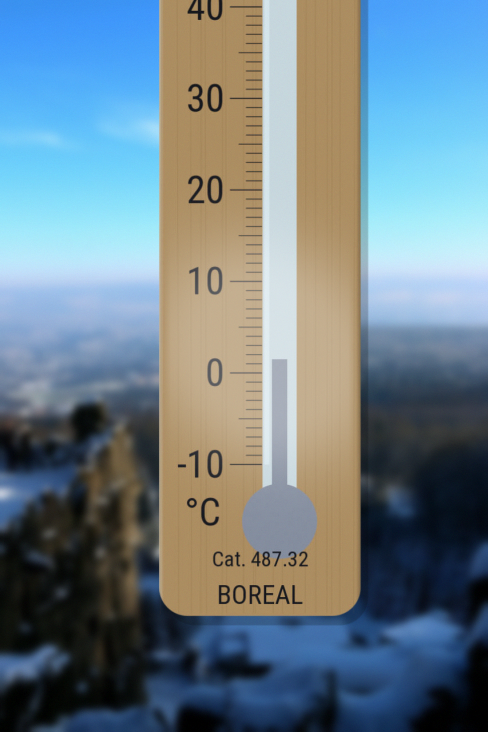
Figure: 1.5
